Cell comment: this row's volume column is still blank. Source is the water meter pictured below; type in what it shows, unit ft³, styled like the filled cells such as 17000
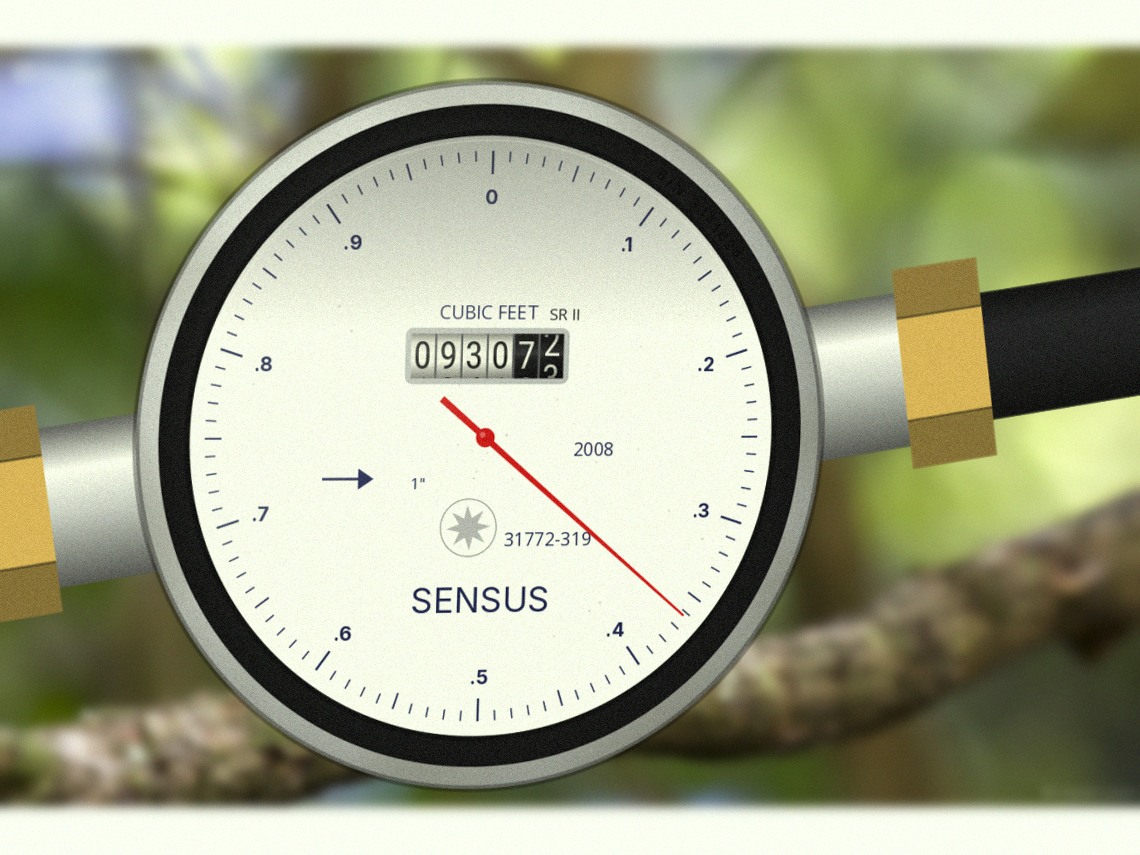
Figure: 93072.36
